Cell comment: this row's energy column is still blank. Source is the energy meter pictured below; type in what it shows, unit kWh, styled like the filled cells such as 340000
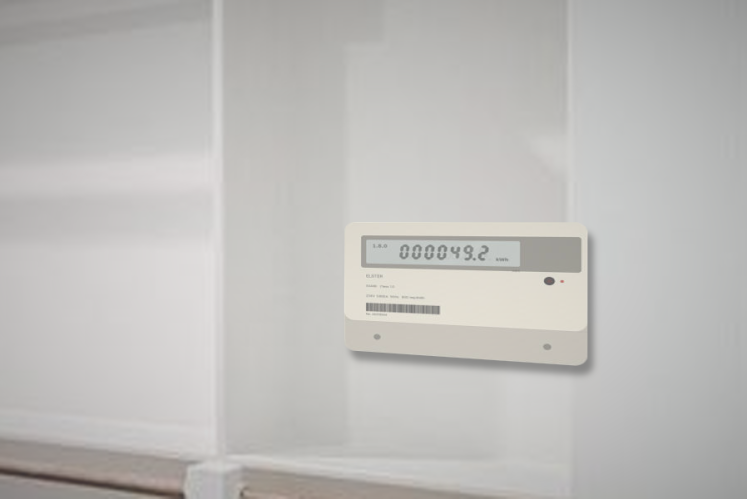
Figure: 49.2
